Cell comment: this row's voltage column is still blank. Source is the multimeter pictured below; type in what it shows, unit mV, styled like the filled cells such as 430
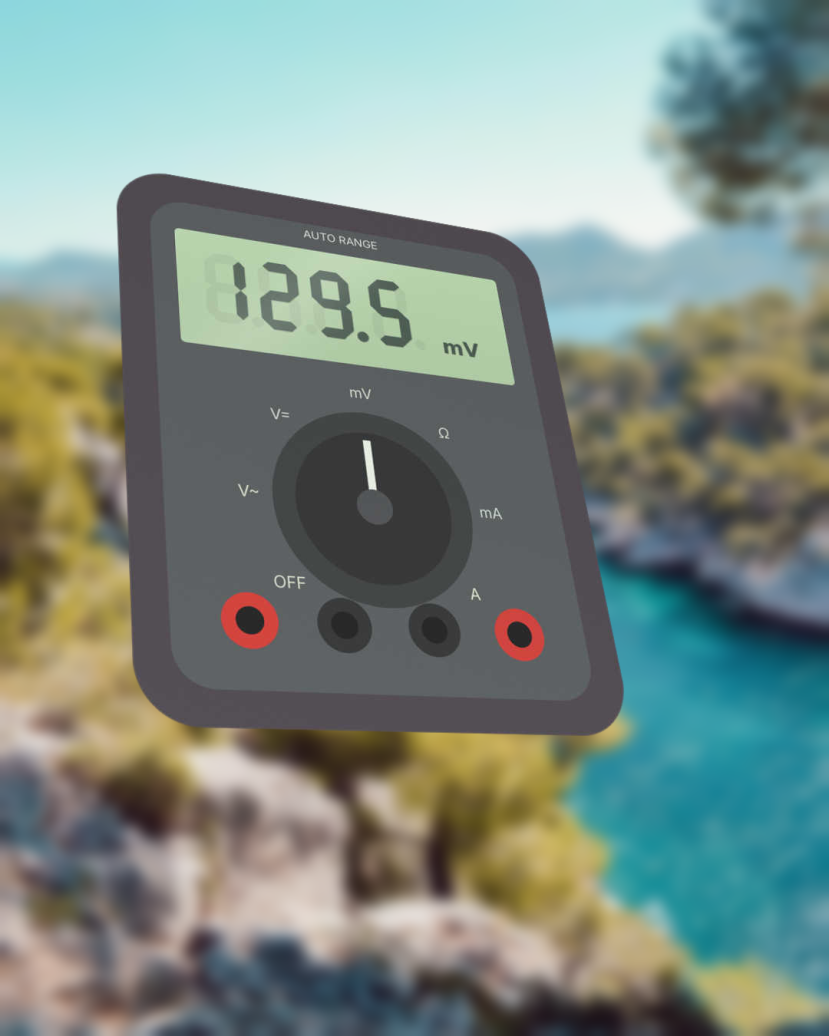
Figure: 129.5
